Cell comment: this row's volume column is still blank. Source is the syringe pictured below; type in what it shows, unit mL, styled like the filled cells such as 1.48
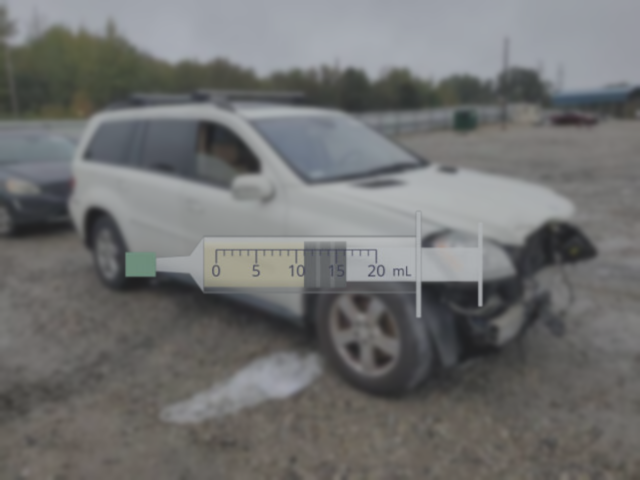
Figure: 11
